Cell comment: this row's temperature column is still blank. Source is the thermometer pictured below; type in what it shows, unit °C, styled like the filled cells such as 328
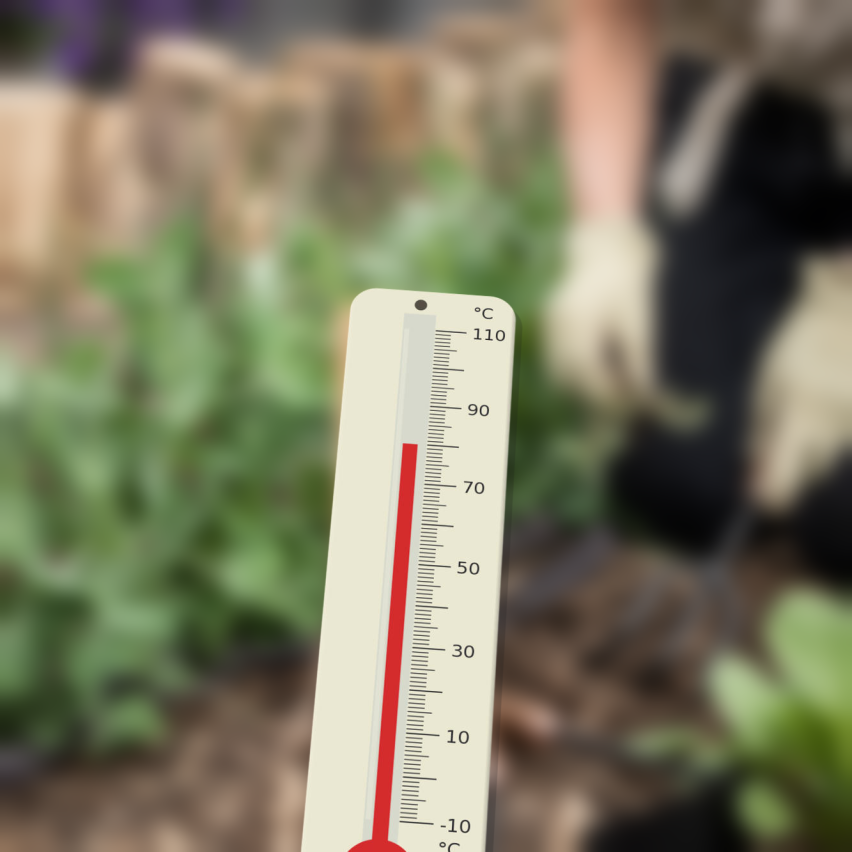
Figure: 80
